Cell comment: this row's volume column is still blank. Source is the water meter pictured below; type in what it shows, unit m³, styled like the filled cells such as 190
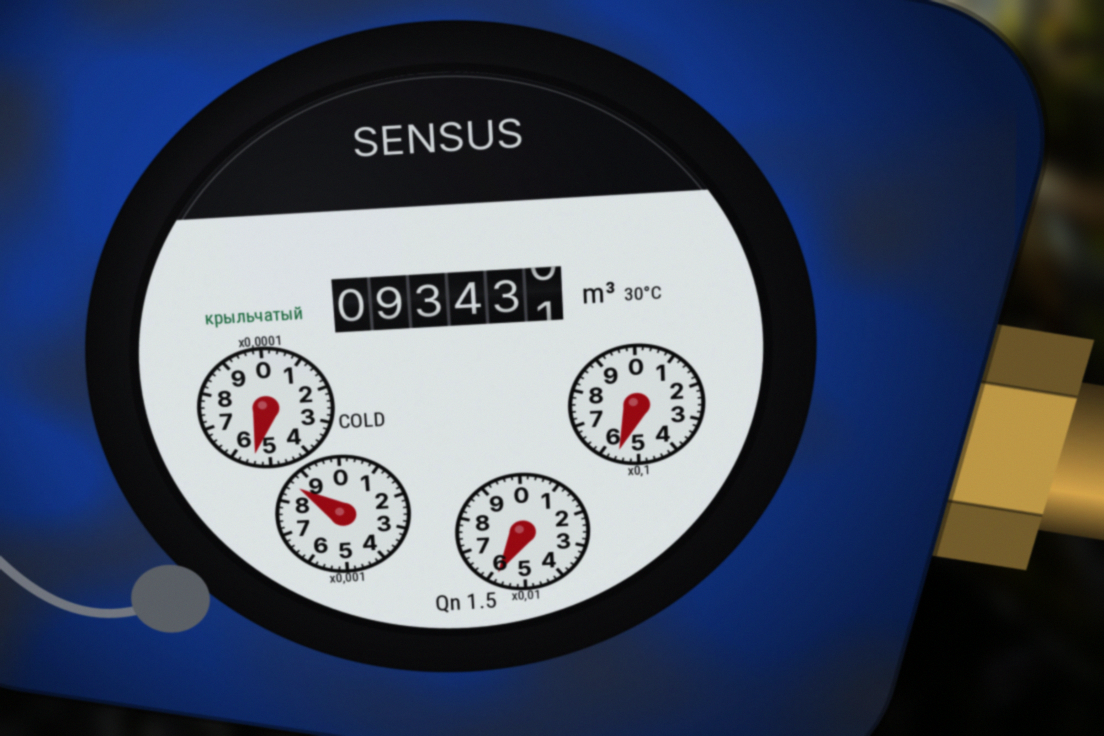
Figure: 93430.5585
